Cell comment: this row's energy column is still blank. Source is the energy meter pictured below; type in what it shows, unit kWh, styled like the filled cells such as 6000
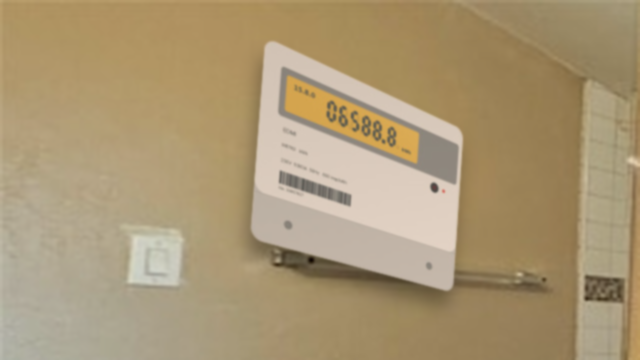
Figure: 6588.8
